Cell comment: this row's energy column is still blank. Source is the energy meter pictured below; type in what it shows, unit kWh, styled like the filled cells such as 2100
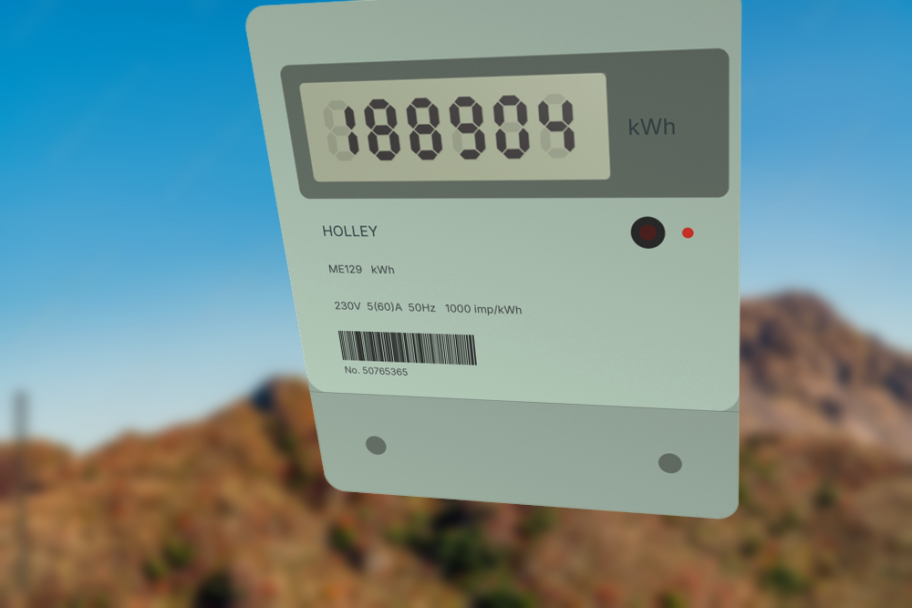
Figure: 188904
